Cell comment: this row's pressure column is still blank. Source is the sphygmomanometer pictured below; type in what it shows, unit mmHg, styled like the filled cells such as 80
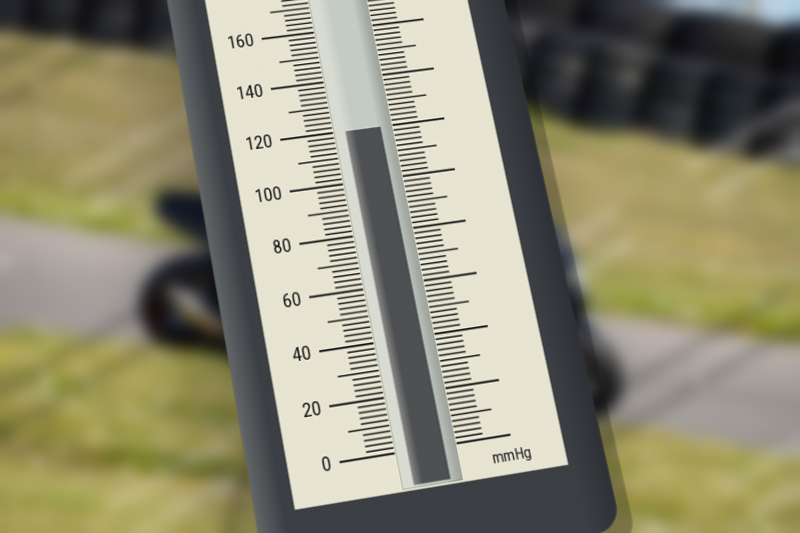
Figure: 120
